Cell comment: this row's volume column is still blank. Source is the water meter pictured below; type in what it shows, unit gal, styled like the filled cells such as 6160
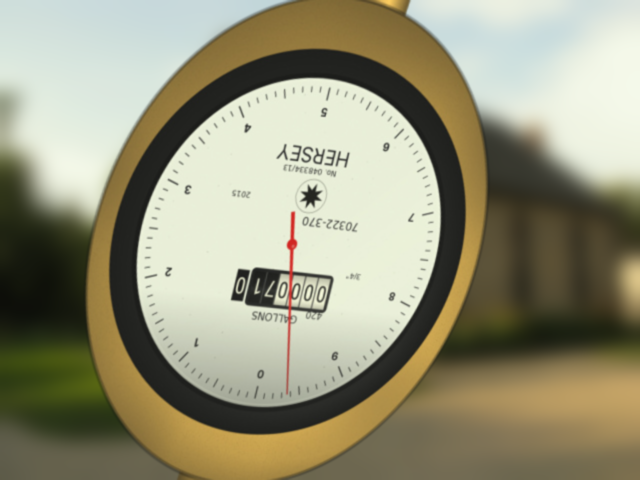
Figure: 709.6
